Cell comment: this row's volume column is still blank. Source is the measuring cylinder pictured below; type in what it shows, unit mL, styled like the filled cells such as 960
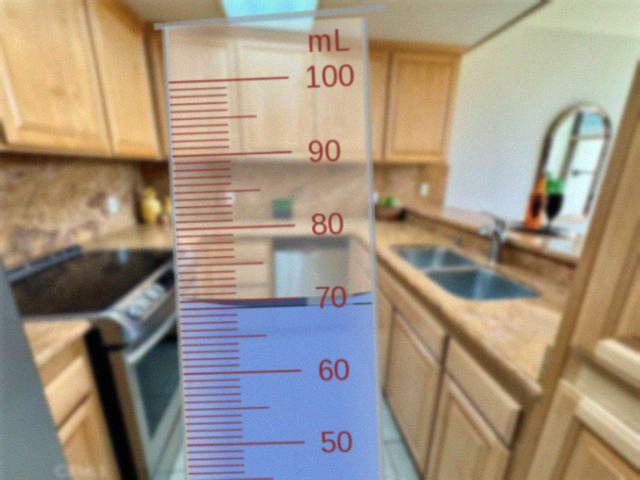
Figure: 69
